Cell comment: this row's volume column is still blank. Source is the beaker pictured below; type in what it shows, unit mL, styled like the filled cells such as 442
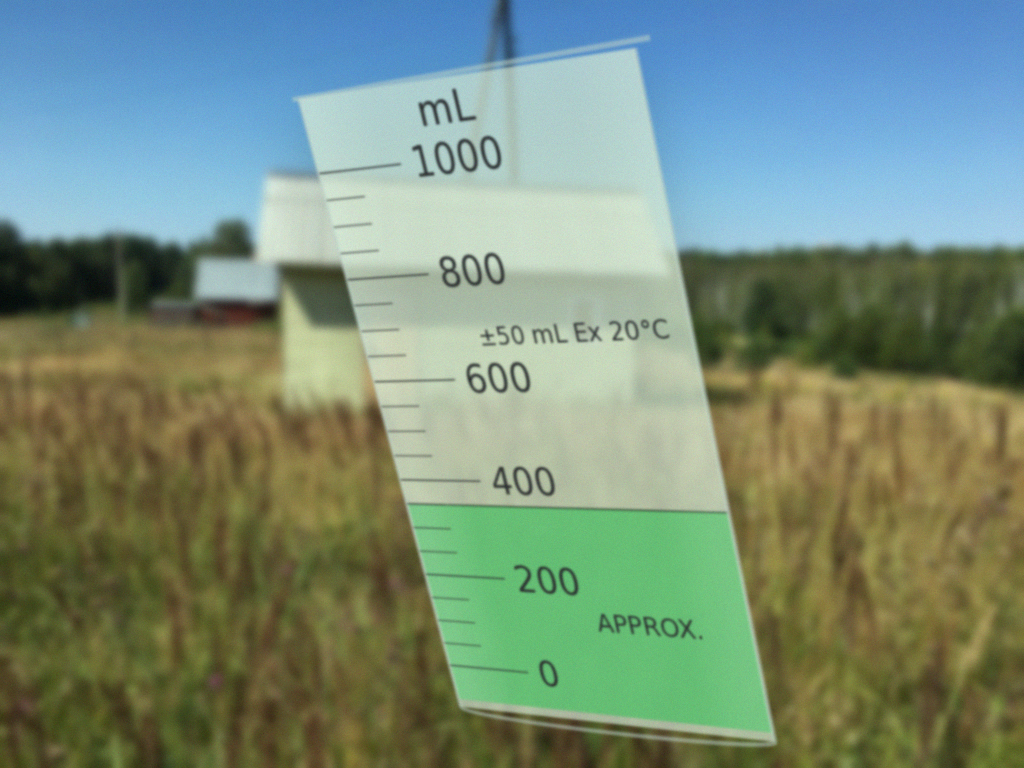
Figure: 350
